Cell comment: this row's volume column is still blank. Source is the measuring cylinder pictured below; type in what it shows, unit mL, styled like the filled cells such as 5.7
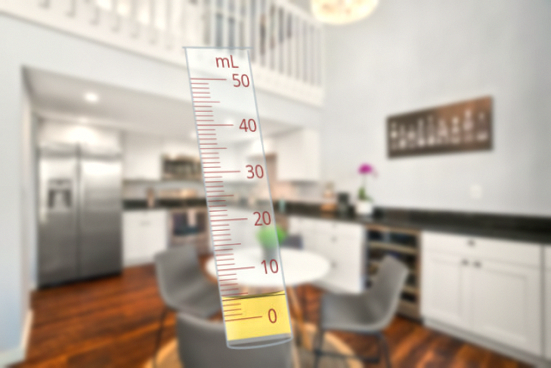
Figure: 4
